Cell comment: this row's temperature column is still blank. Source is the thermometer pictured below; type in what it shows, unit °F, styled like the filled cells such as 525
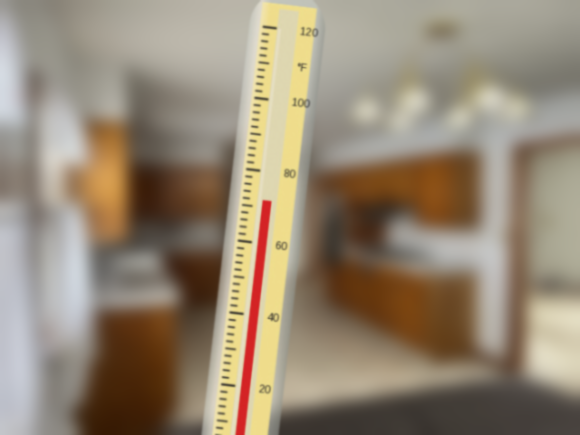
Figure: 72
